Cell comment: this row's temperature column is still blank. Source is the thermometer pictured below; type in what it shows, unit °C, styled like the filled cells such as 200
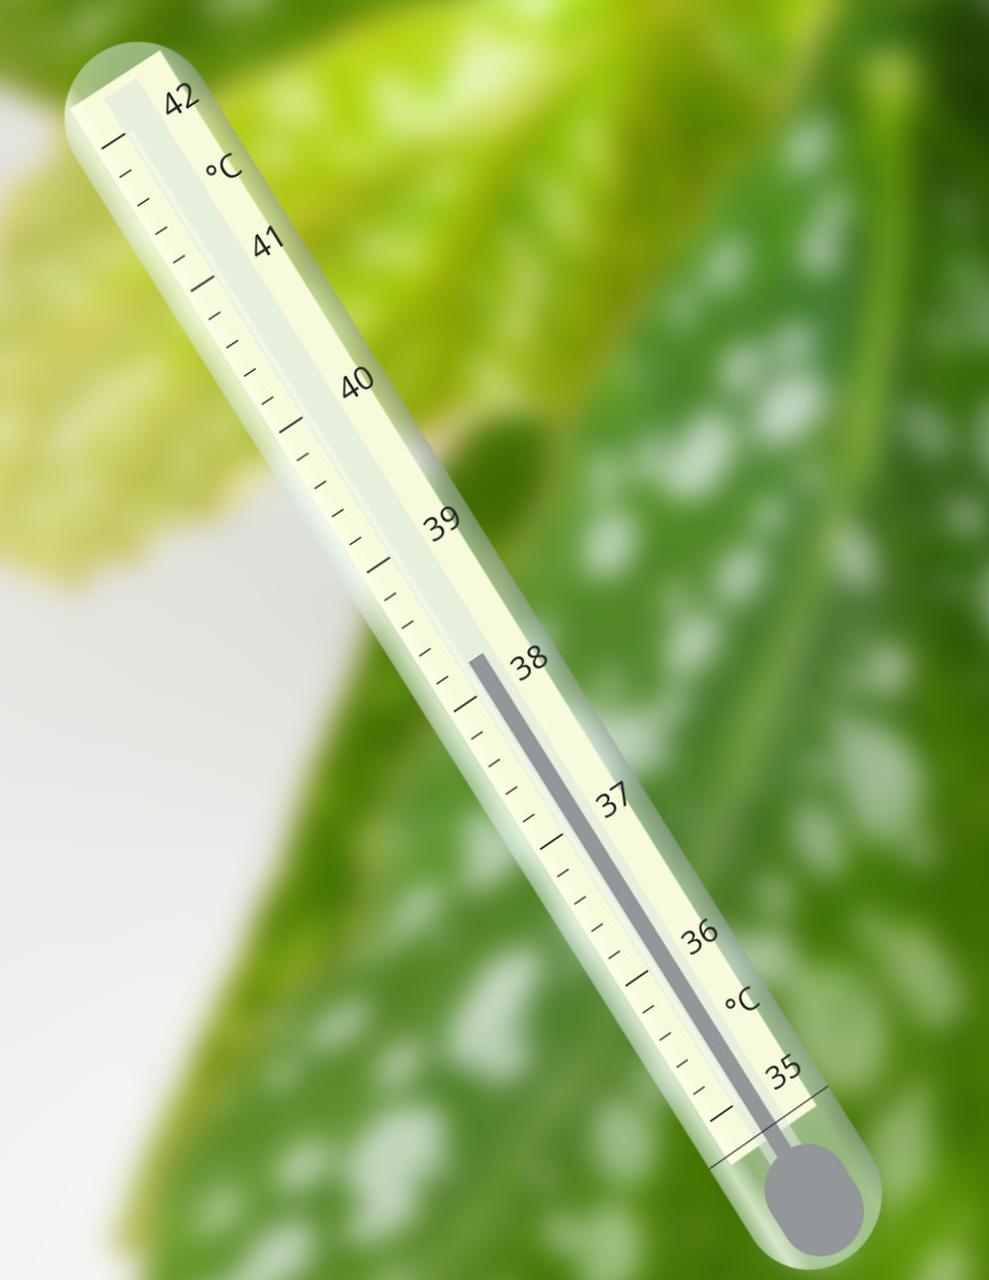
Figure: 38.2
